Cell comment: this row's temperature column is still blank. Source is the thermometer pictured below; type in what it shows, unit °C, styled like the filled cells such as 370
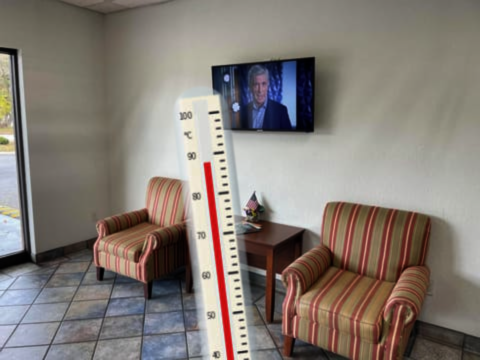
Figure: 88
